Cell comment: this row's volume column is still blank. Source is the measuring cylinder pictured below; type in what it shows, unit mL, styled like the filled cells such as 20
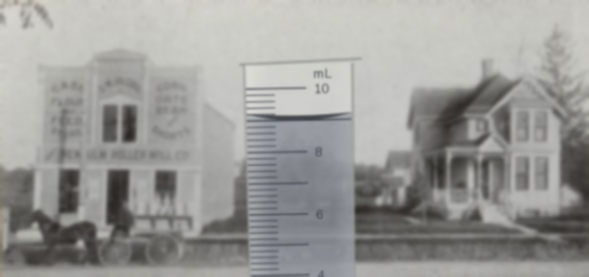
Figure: 9
